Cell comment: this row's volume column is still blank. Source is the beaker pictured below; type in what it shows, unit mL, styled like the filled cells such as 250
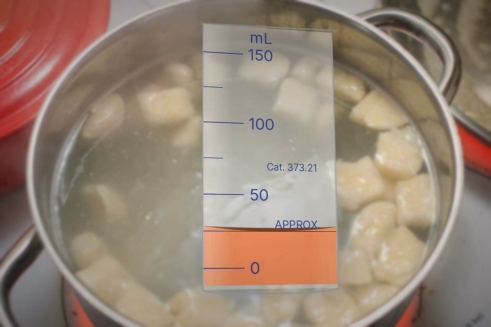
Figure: 25
